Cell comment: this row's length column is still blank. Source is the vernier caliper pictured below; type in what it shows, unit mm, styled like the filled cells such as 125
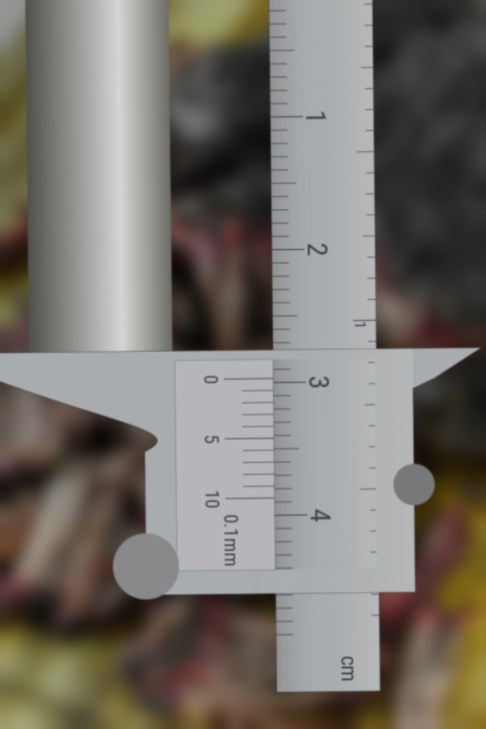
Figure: 29.7
